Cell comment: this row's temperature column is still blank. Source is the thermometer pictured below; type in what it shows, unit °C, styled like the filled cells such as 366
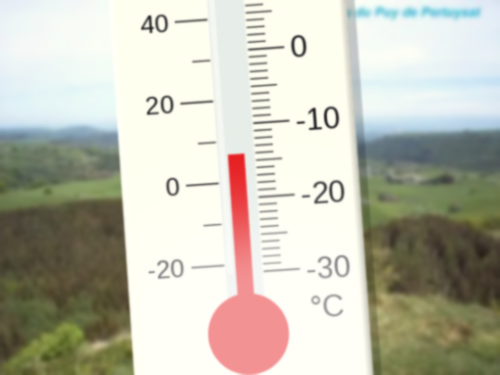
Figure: -14
